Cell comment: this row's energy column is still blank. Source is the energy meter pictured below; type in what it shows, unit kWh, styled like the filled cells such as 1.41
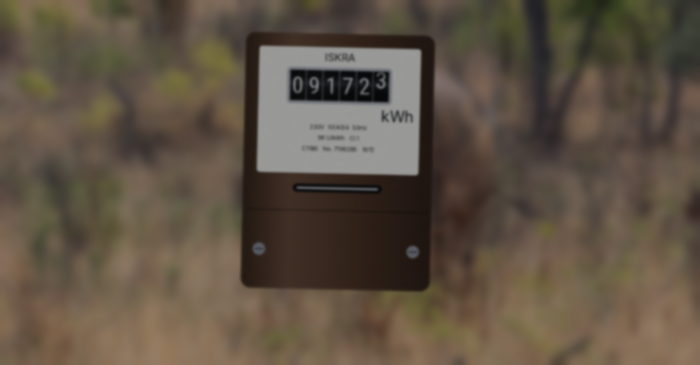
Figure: 91723
